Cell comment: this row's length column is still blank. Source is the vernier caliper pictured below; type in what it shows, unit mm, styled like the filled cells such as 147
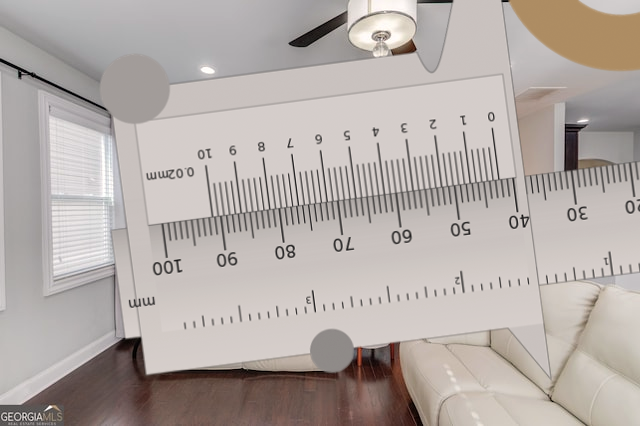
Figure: 42.4
